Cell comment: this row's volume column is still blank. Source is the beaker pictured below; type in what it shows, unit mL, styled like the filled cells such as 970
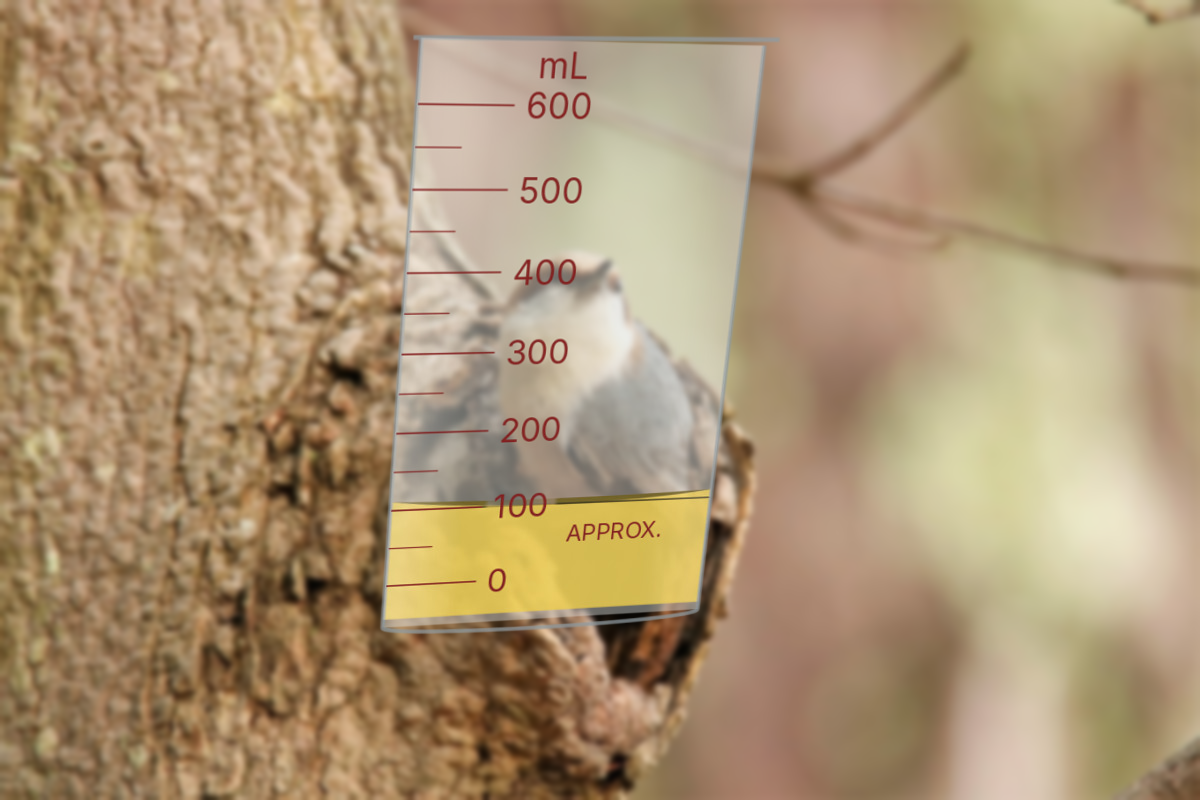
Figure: 100
